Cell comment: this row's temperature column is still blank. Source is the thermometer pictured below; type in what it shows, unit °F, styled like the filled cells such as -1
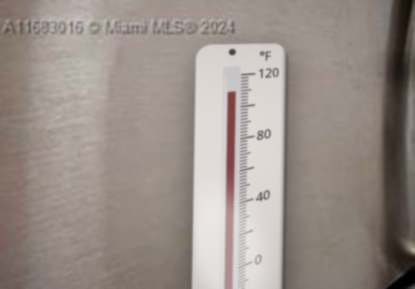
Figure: 110
